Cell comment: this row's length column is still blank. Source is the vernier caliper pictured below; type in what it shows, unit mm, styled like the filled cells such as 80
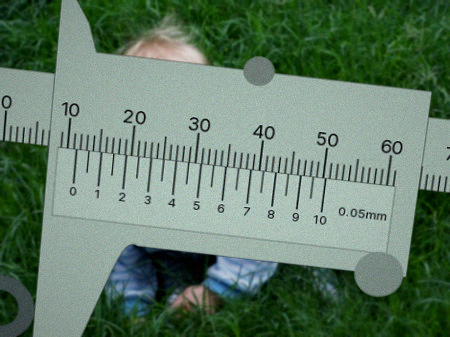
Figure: 11.4
